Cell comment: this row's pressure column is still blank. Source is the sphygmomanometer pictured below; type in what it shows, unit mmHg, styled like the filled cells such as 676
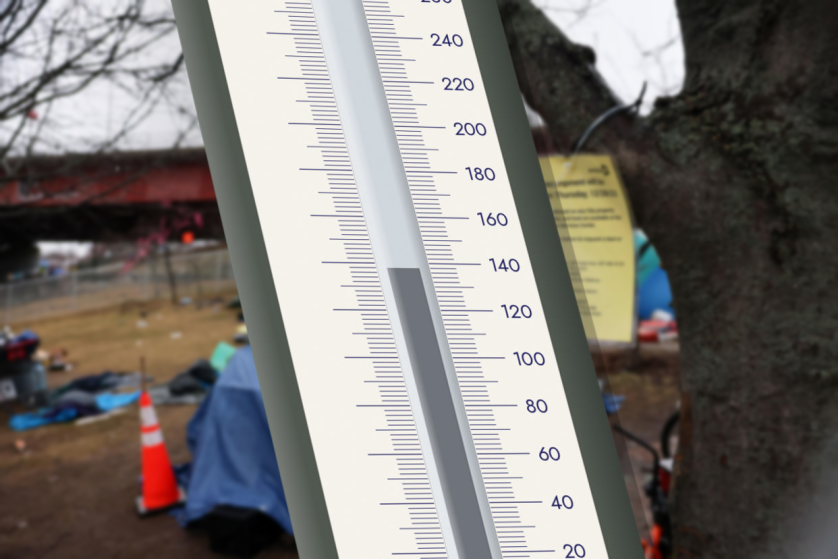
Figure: 138
